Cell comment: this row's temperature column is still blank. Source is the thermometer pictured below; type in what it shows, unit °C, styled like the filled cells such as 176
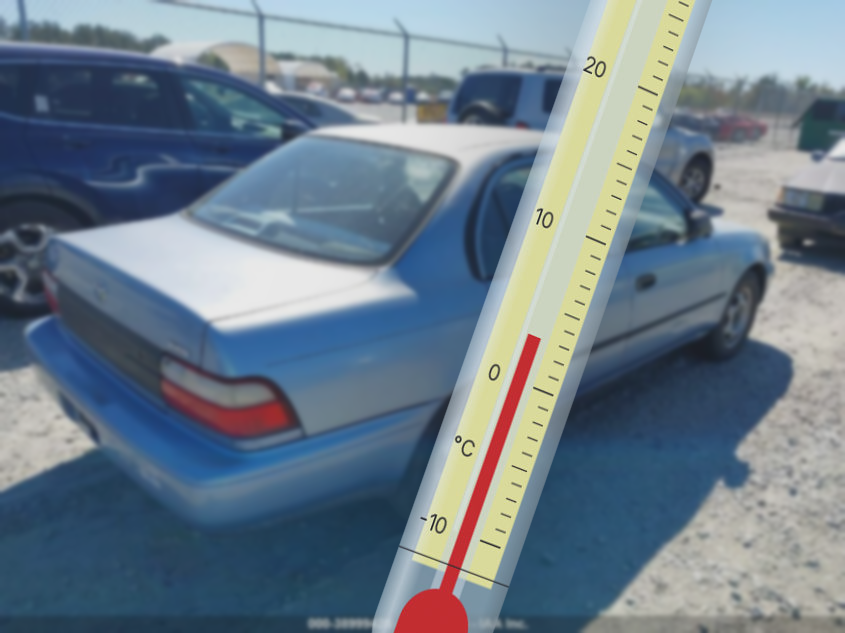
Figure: 3
